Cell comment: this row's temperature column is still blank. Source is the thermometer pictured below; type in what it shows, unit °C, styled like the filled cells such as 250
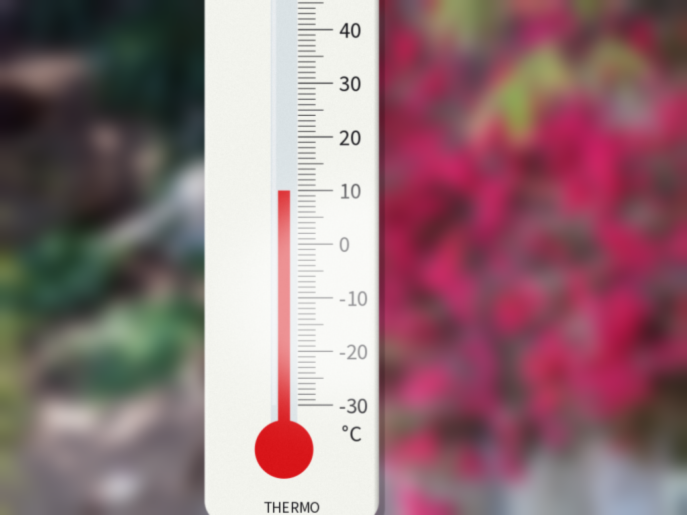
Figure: 10
